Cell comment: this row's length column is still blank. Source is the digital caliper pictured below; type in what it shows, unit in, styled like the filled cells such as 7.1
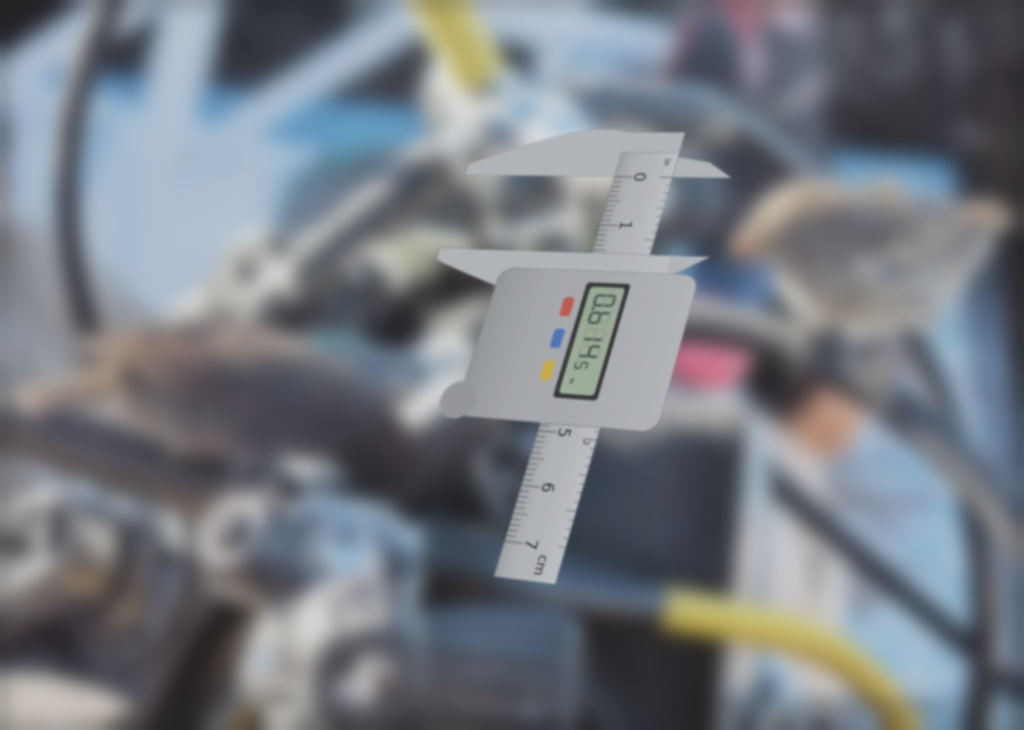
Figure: 0.6145
